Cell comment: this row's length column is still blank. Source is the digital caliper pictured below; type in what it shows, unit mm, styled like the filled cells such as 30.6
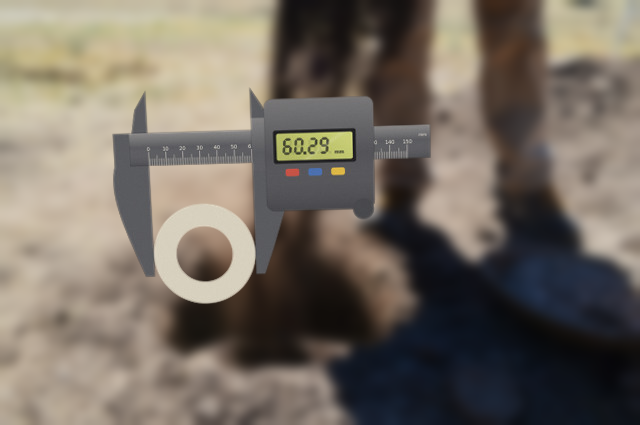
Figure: 60.29
